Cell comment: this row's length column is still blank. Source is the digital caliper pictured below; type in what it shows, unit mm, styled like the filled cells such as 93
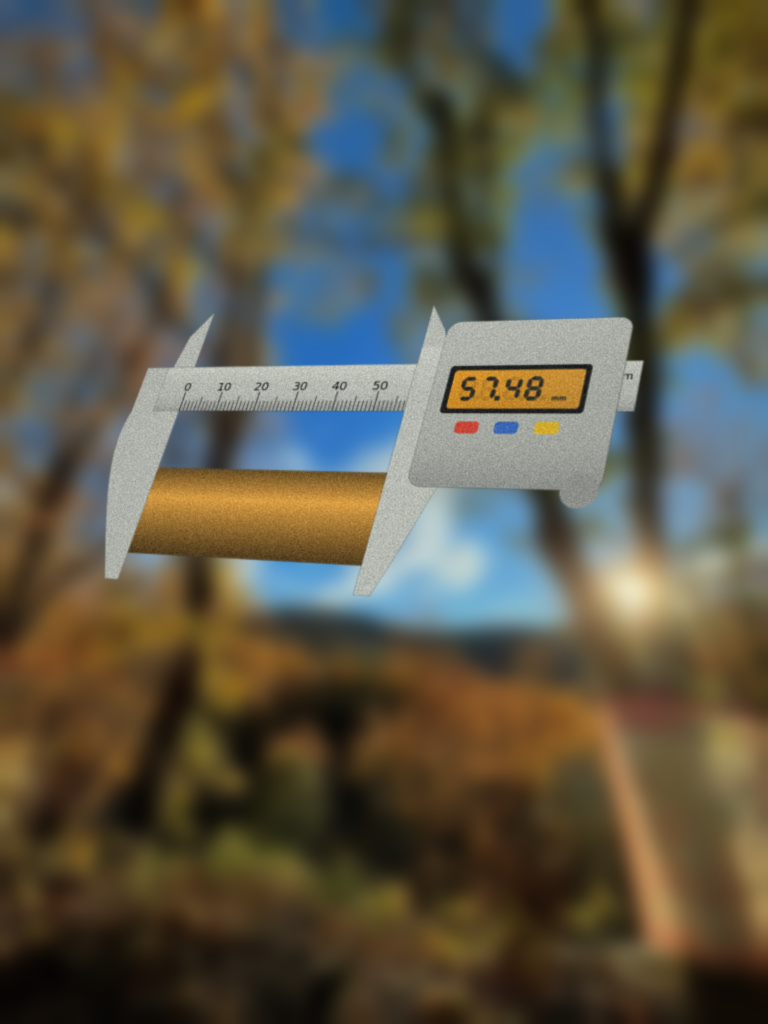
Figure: 57.48
